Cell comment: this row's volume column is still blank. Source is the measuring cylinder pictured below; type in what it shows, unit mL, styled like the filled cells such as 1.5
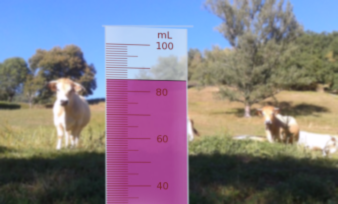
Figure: 85
